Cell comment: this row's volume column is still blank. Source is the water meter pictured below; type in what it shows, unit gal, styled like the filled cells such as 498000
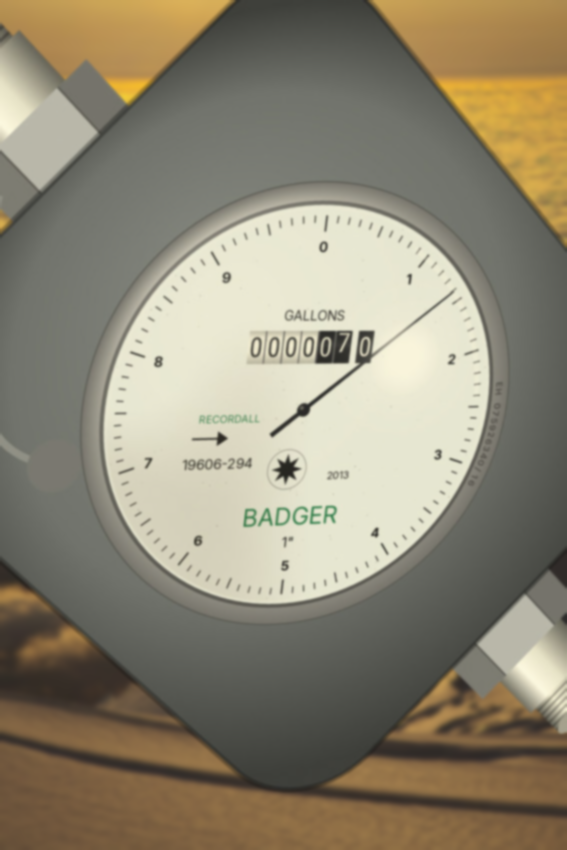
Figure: 71.4
